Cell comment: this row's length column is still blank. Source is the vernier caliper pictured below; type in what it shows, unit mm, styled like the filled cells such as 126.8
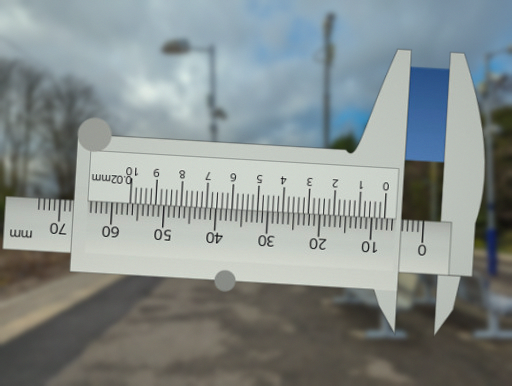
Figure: 7.5
